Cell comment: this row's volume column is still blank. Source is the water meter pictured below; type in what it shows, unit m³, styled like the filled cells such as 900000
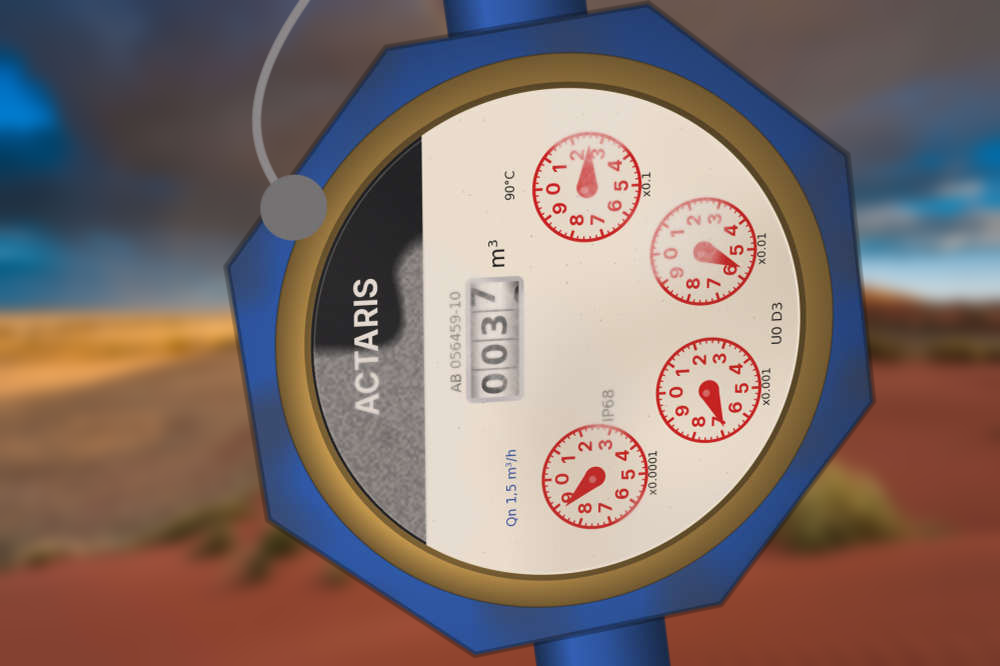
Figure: 37.2568
